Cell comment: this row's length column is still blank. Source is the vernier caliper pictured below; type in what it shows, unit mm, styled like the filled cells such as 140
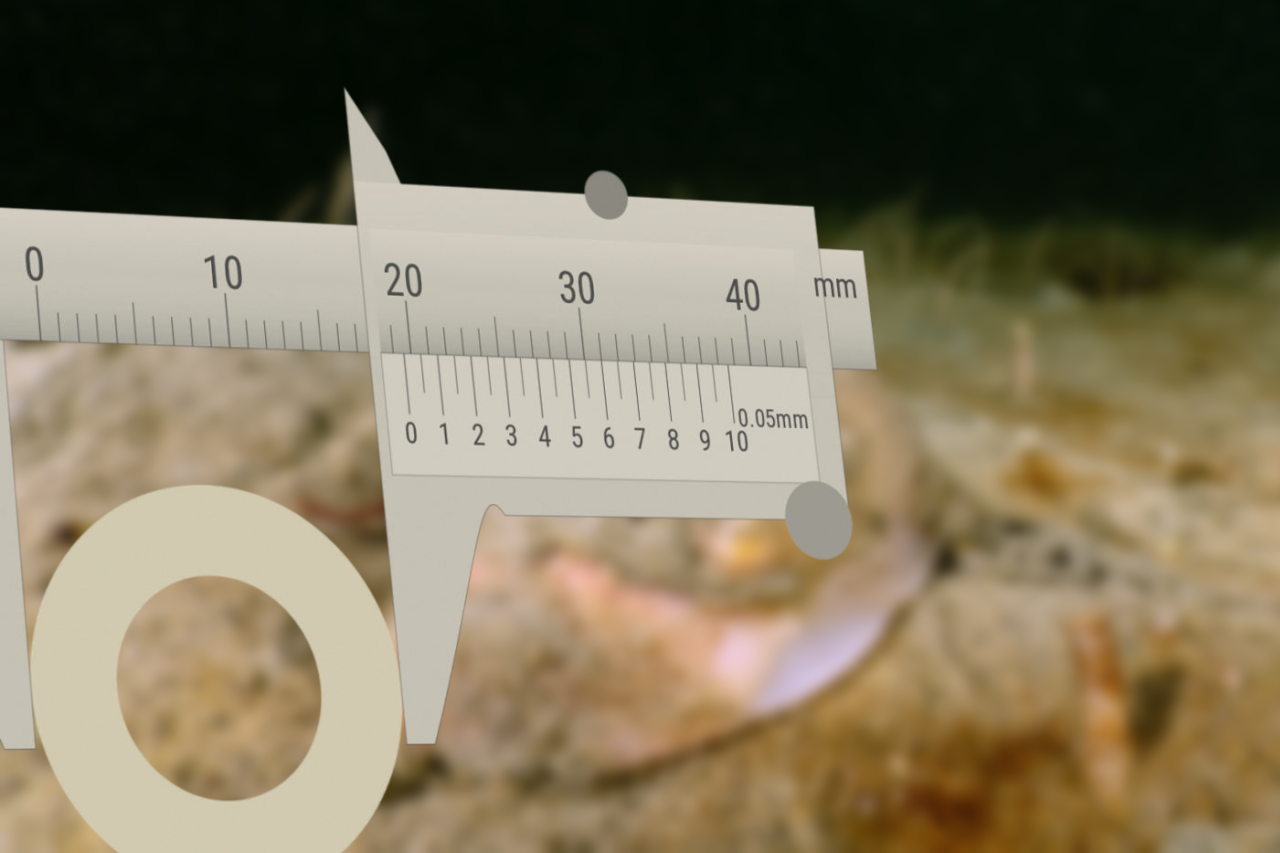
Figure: 19.6
